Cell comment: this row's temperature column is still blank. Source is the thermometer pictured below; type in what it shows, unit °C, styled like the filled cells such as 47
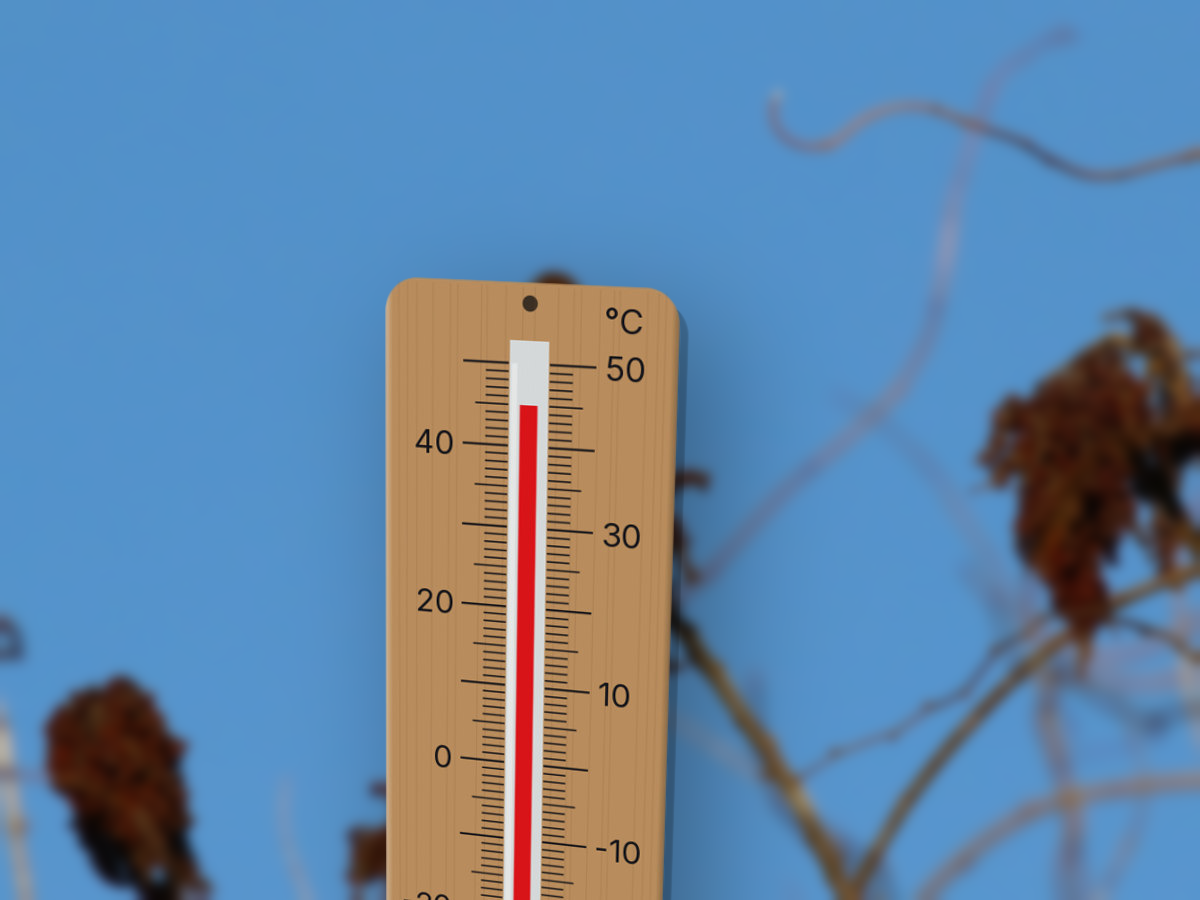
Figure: 45
